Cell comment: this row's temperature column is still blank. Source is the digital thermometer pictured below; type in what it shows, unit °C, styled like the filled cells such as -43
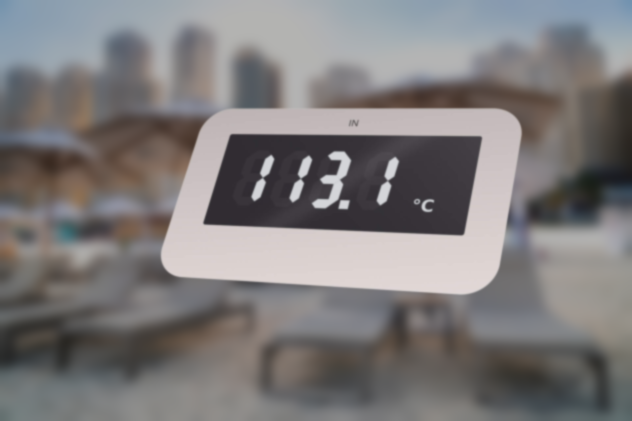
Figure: 113.1
